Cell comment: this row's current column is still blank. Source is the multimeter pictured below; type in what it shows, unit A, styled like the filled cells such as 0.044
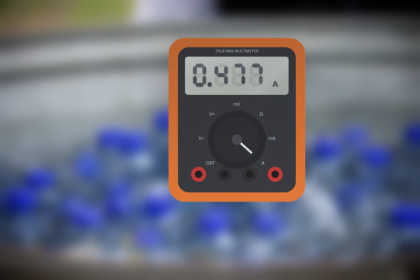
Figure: 0.477
